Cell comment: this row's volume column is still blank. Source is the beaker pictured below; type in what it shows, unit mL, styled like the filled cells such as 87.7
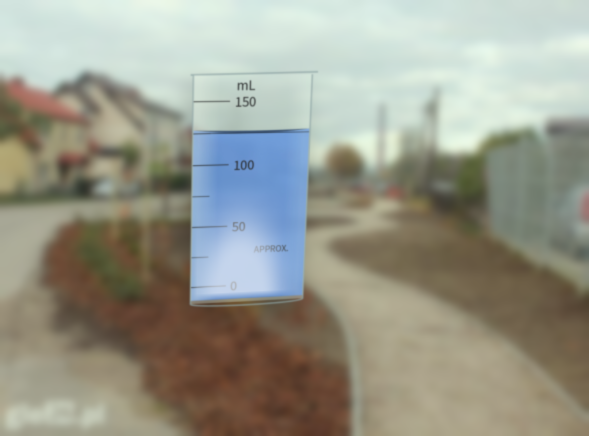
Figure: 125
